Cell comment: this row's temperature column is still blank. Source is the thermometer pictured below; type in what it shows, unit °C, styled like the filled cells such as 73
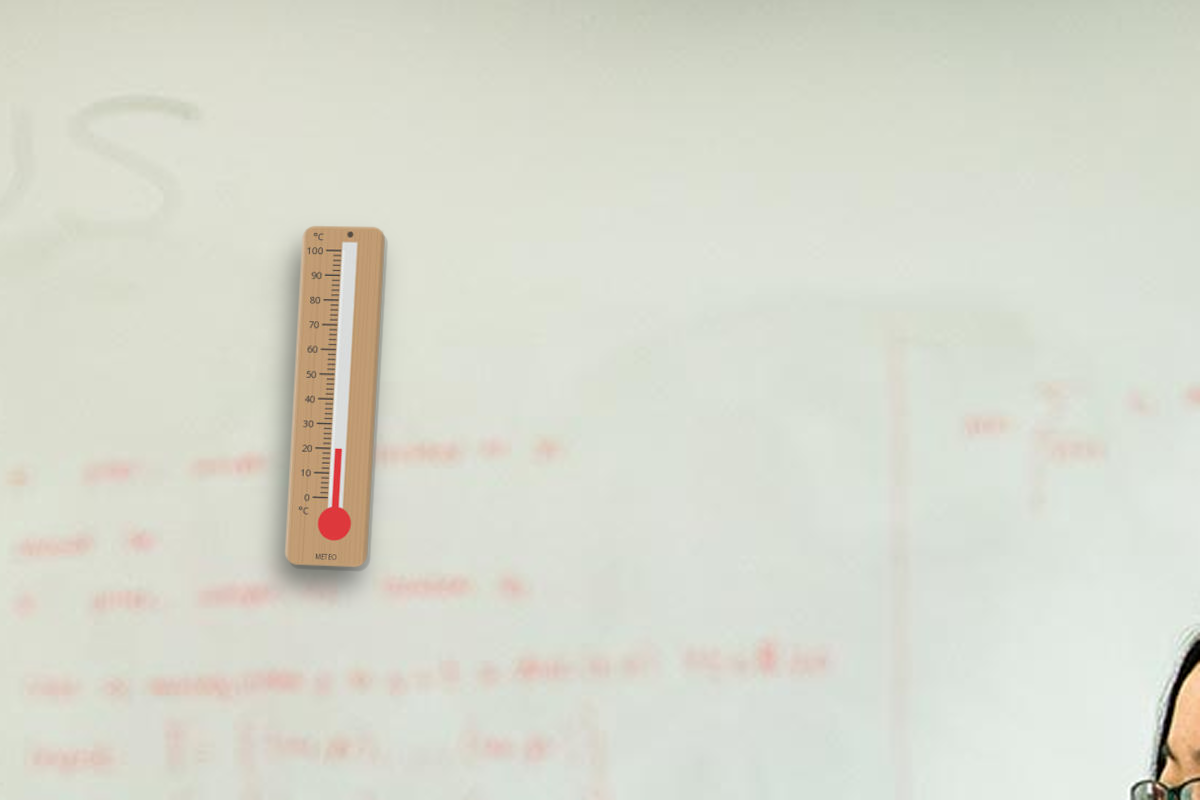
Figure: 20
